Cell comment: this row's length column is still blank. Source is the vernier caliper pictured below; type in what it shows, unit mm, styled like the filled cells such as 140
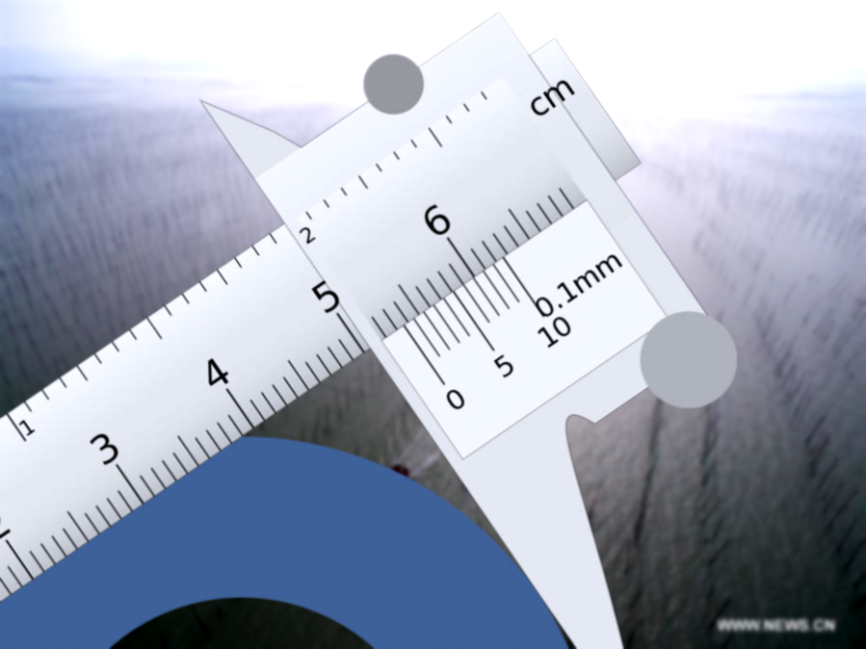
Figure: 53.6
